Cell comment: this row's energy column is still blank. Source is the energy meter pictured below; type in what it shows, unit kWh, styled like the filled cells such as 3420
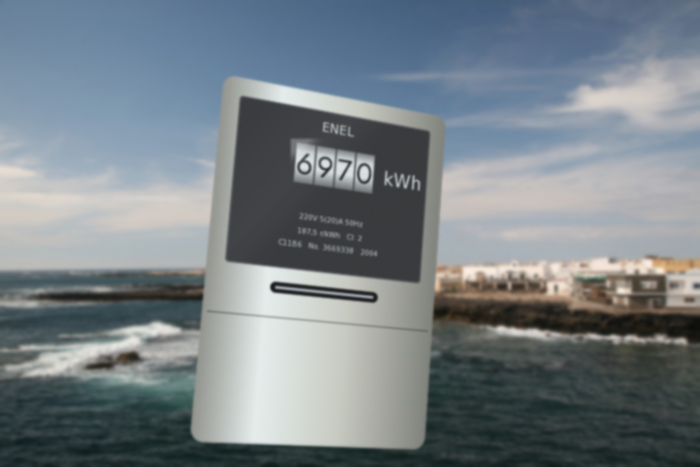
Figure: 6970
